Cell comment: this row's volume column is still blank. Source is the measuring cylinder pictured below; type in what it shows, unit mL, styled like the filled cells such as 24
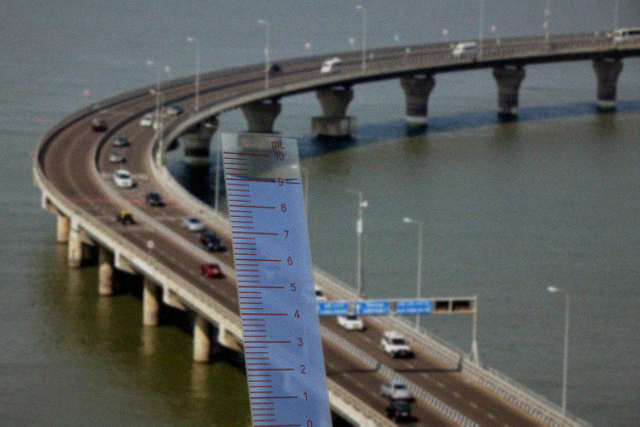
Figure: 9
